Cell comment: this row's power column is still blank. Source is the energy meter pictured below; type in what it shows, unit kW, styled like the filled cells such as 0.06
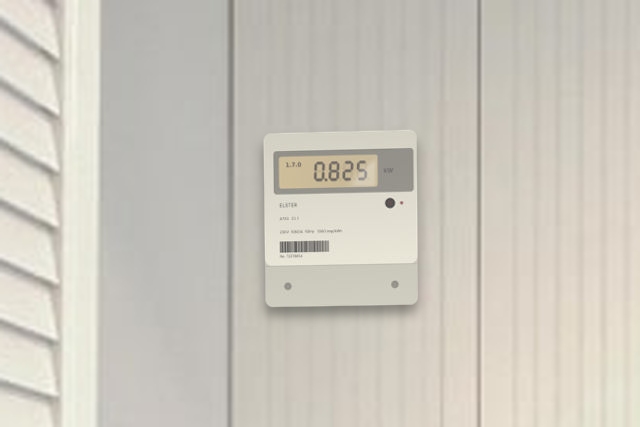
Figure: 0.825
